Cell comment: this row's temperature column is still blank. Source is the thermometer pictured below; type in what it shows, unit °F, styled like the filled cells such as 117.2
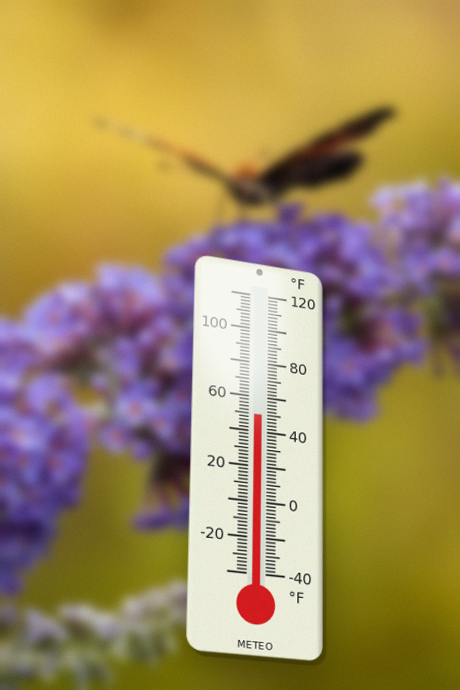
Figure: 50
